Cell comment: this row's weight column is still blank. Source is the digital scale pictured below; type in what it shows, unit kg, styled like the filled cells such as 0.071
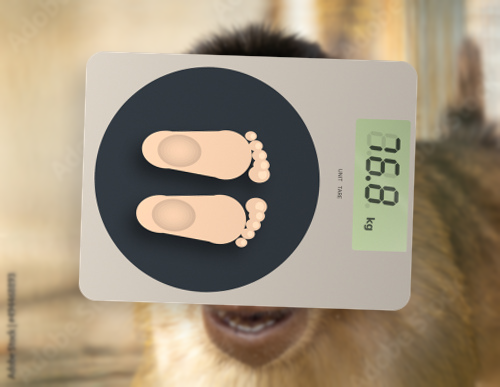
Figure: 76.8
